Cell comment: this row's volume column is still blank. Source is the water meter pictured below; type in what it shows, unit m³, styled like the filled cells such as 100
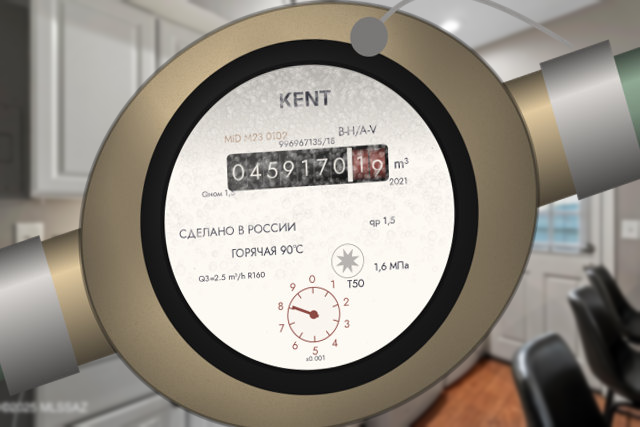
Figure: 459170.188
